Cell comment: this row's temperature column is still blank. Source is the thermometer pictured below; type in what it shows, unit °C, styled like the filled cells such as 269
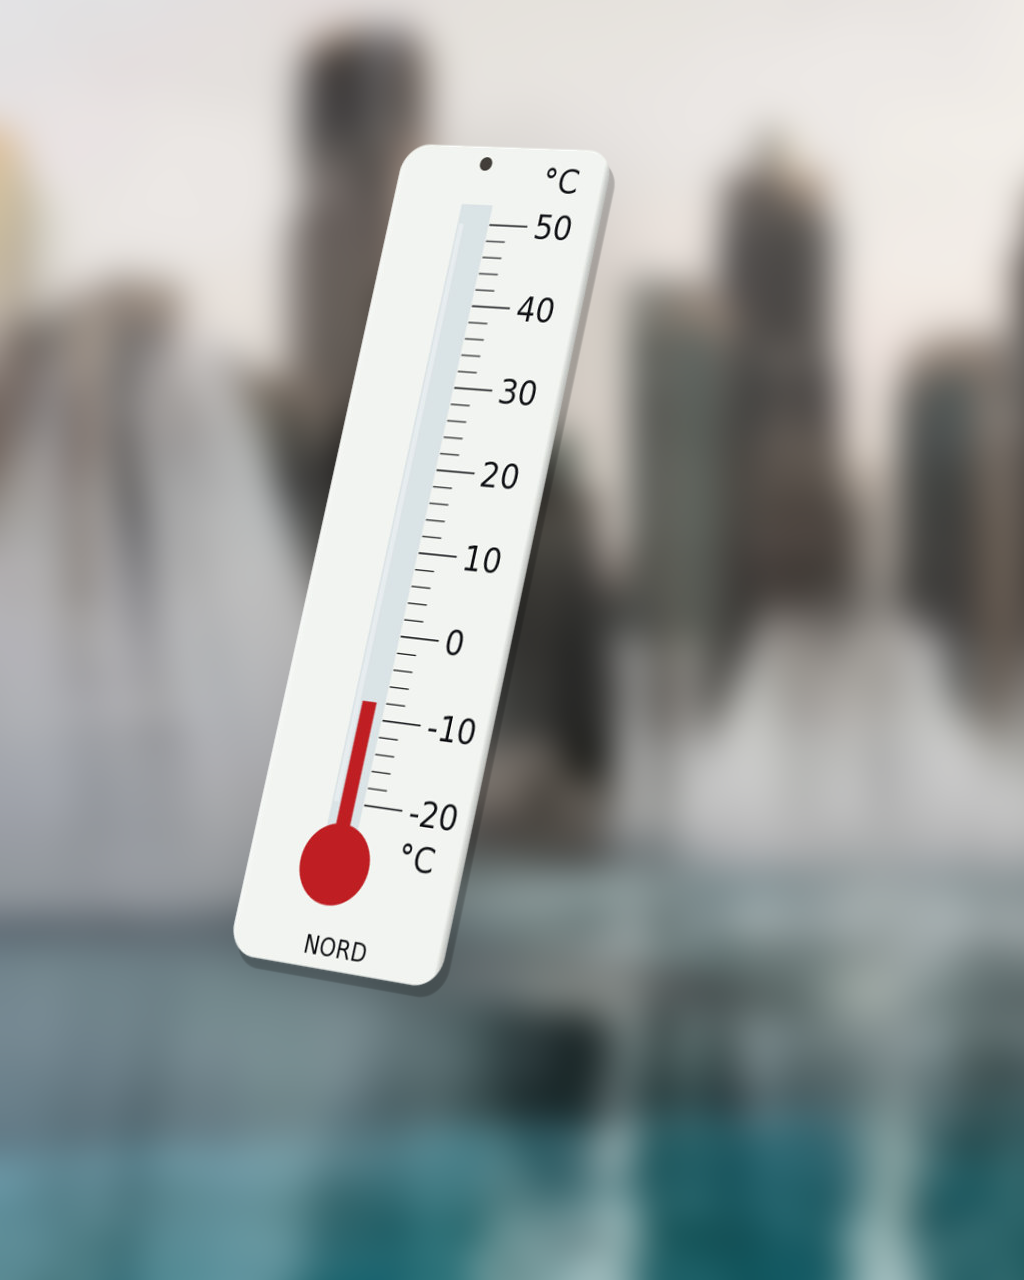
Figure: -8
